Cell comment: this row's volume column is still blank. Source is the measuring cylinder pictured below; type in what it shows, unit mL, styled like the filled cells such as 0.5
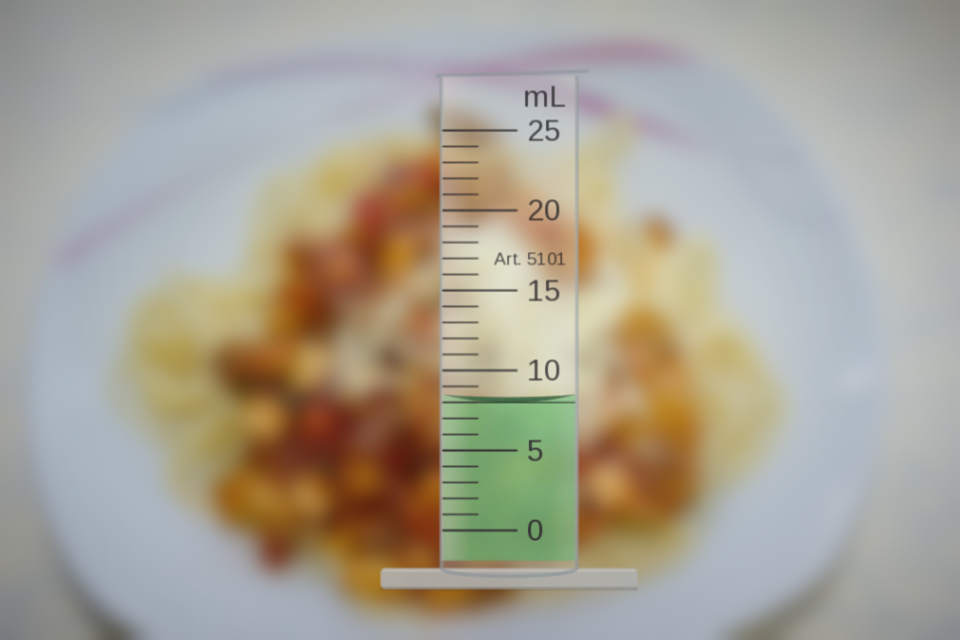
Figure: 8
